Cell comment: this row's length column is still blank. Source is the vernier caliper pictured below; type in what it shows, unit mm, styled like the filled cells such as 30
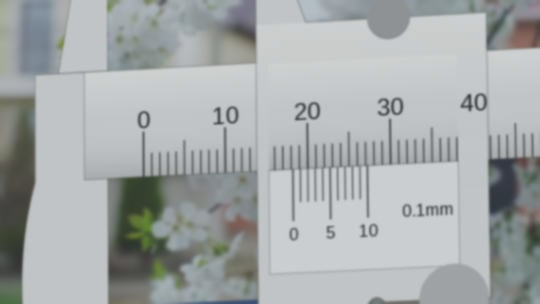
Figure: 18.2
